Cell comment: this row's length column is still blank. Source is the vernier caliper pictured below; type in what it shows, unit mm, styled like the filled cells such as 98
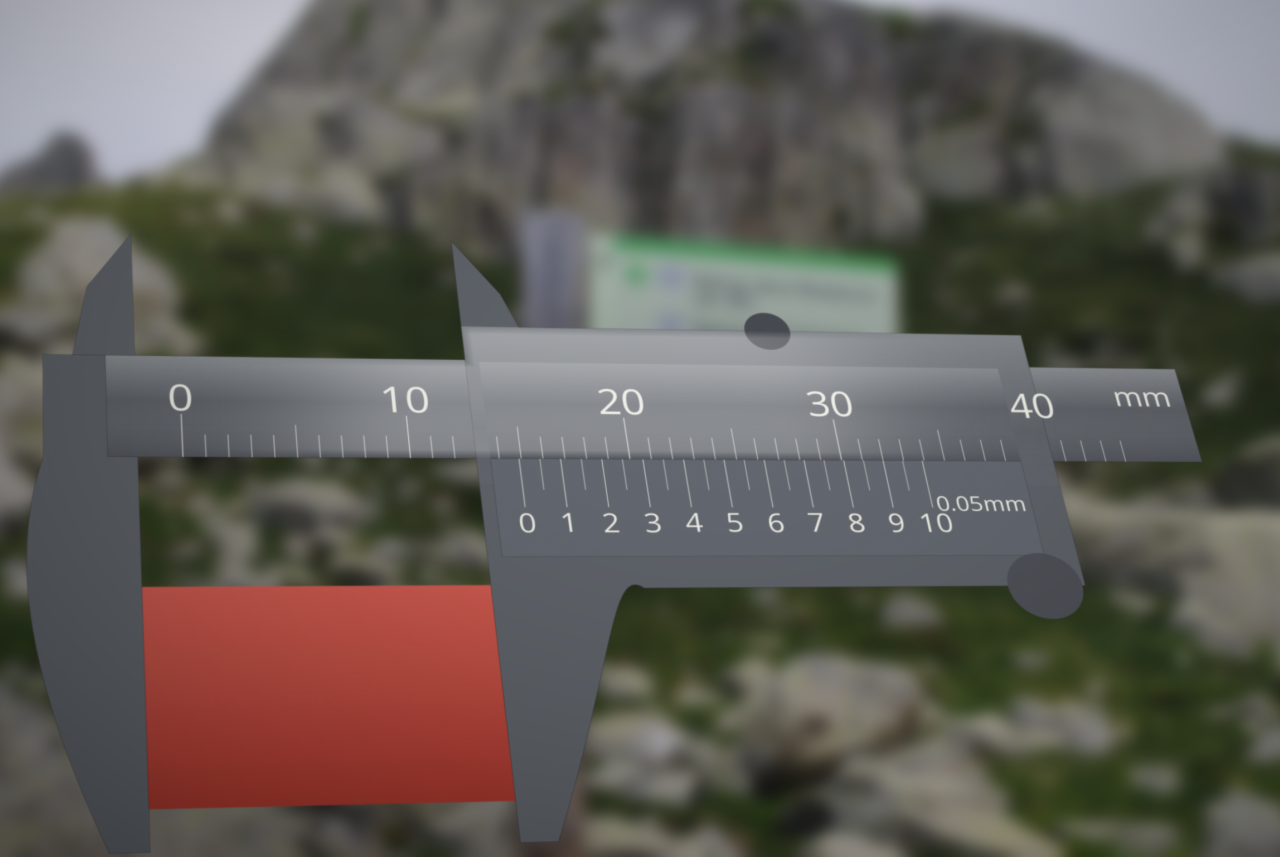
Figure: 14.9
